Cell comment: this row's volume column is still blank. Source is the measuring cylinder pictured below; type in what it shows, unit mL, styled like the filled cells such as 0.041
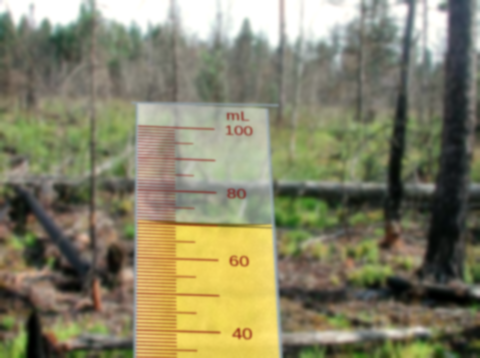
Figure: 70
